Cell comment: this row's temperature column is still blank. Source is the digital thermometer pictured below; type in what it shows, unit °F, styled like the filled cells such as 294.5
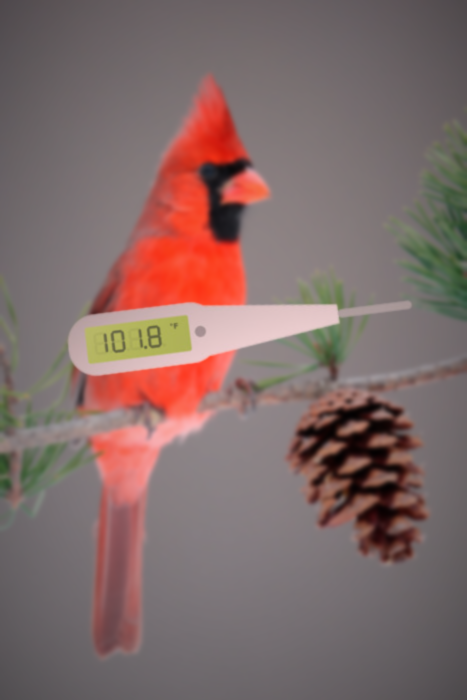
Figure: 101.8
